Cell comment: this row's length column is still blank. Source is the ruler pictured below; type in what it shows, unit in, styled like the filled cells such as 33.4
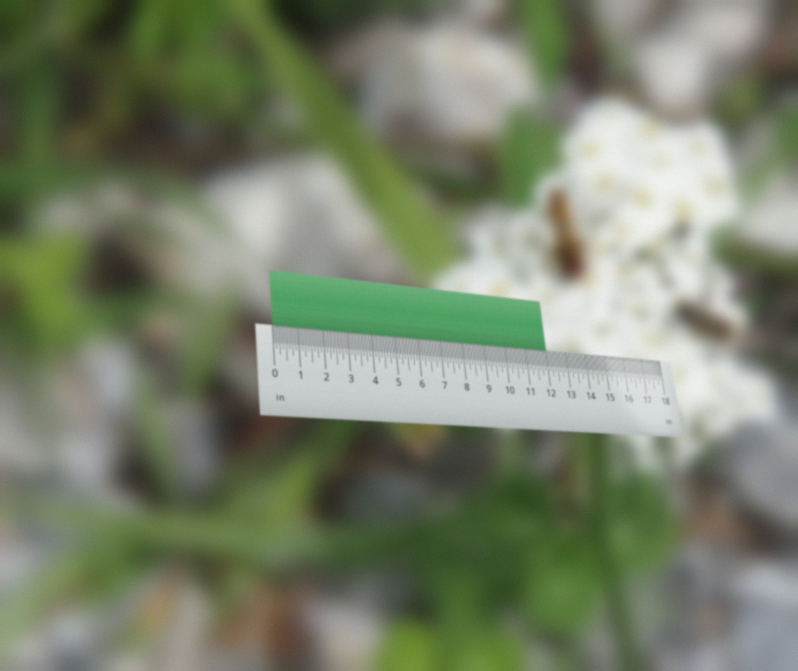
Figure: 12
